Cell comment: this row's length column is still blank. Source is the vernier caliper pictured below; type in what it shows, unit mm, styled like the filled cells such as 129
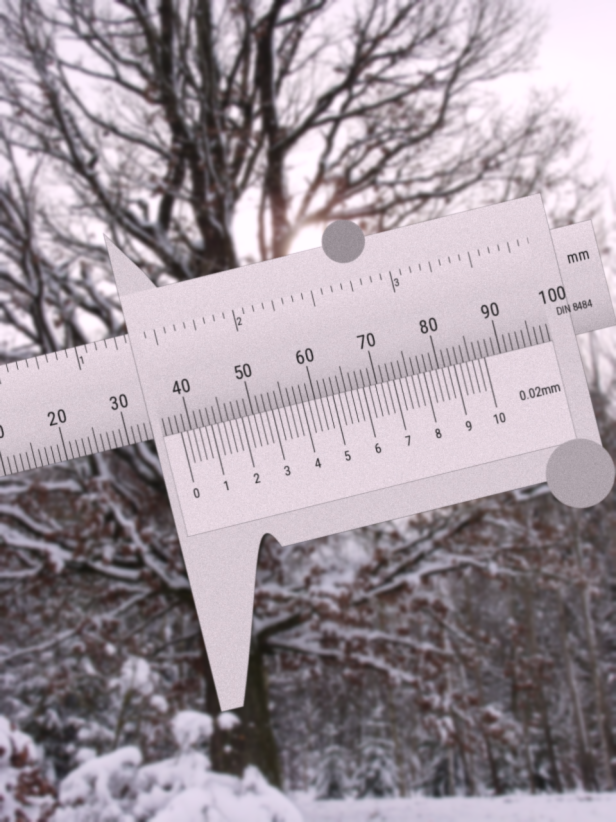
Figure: 38.4
